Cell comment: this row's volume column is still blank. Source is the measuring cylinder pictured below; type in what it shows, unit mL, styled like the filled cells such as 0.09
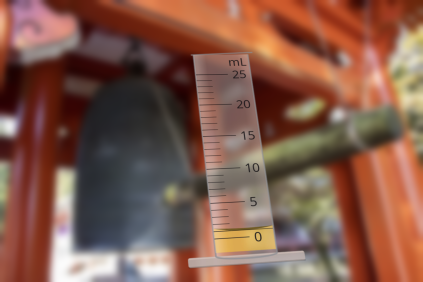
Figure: 1
